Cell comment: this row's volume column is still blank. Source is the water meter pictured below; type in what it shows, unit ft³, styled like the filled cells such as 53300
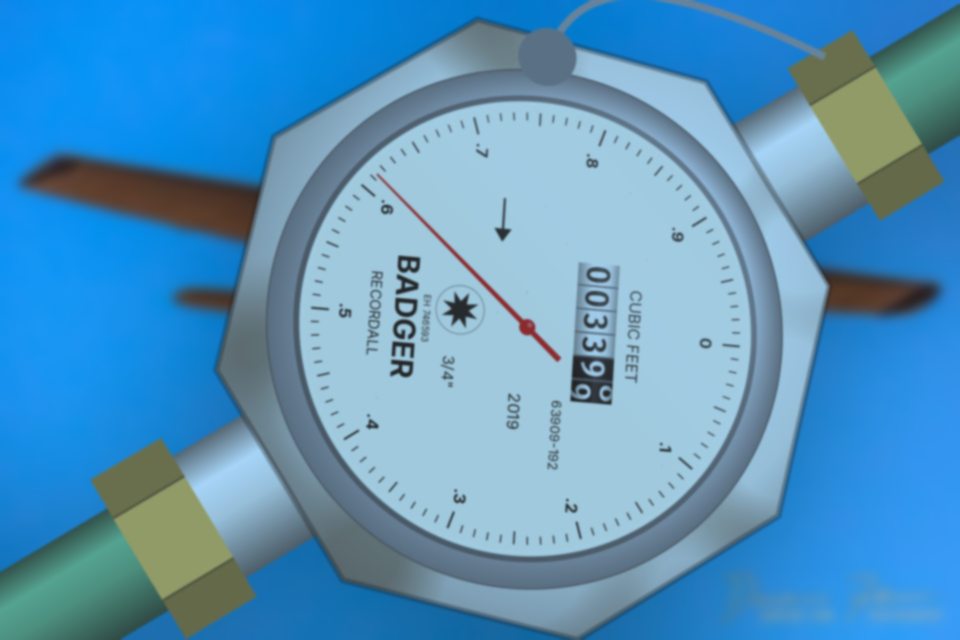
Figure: 3398.61
